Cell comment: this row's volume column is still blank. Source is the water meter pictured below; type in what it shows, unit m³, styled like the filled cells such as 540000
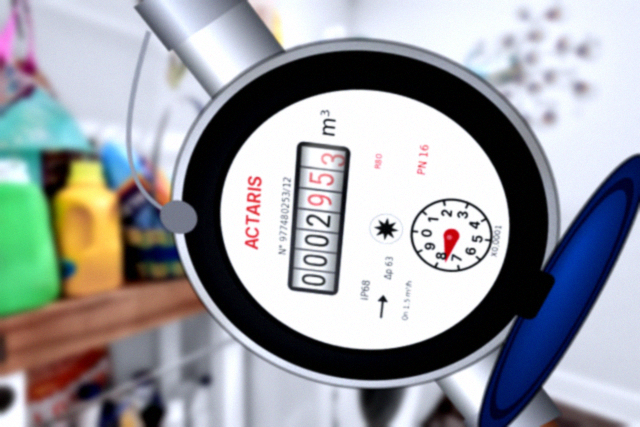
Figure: 2.9527
